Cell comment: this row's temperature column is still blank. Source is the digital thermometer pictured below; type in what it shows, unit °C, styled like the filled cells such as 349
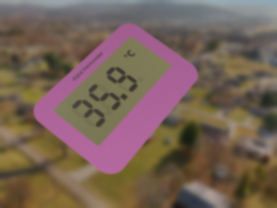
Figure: 35.9
